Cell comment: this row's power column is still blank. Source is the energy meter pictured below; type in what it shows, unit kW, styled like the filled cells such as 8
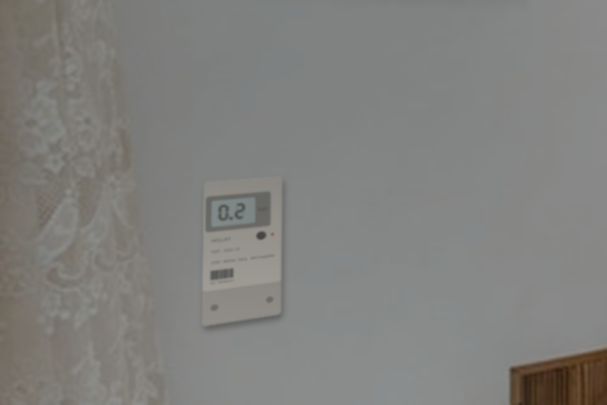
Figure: 0.2
